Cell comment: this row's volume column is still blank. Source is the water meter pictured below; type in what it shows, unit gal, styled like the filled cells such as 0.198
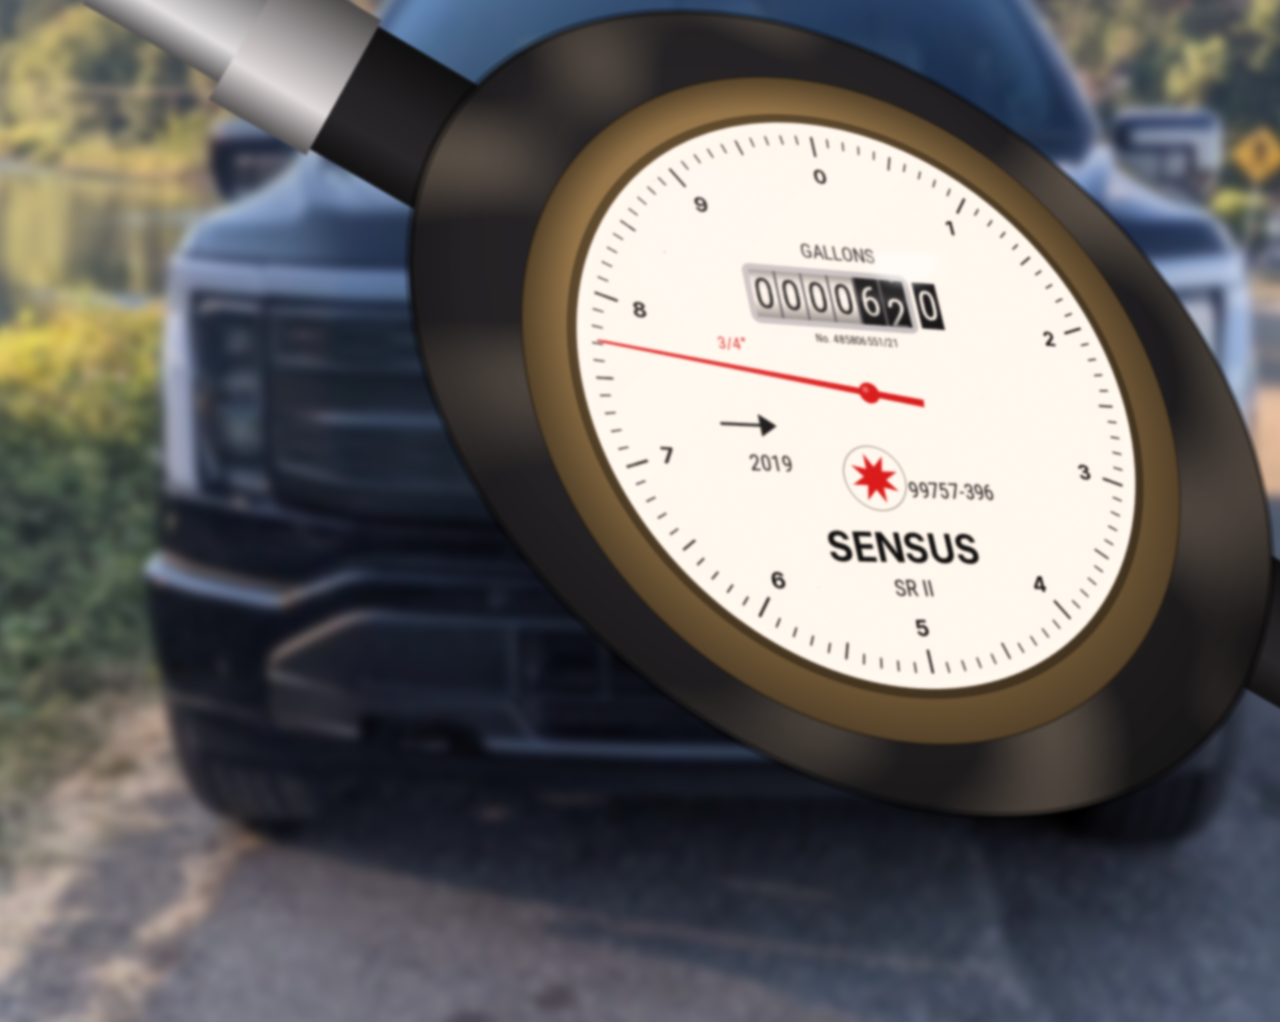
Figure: 617.7
